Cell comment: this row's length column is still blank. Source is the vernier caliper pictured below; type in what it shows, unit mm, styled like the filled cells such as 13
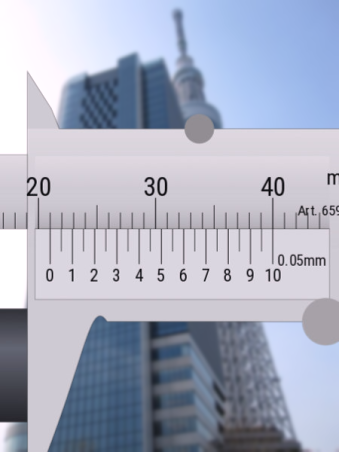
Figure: 21.0
